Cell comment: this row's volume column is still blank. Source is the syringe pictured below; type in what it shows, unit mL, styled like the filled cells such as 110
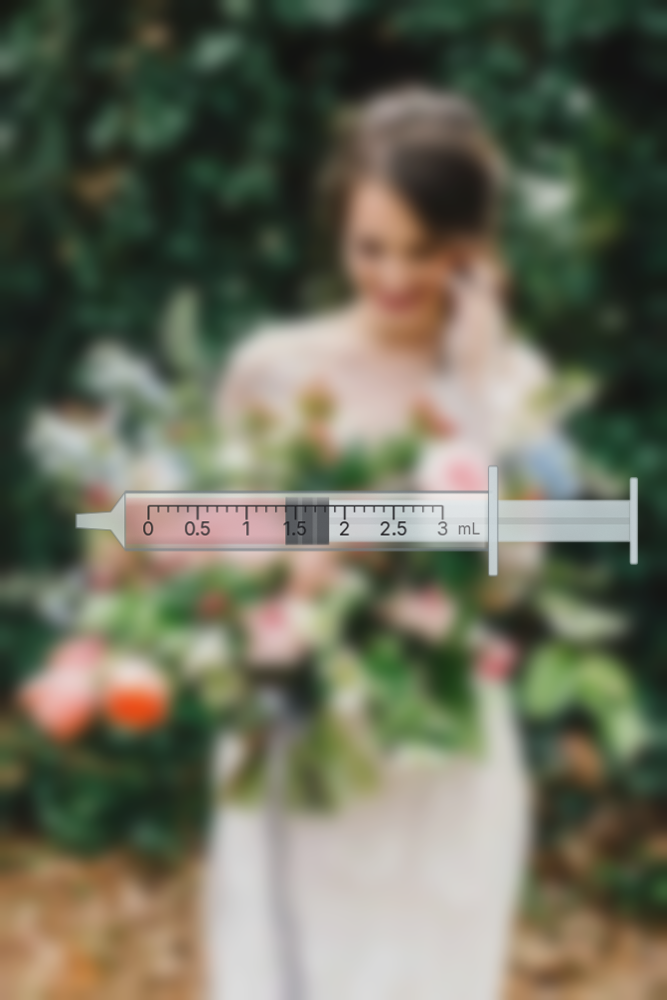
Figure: 1.4
